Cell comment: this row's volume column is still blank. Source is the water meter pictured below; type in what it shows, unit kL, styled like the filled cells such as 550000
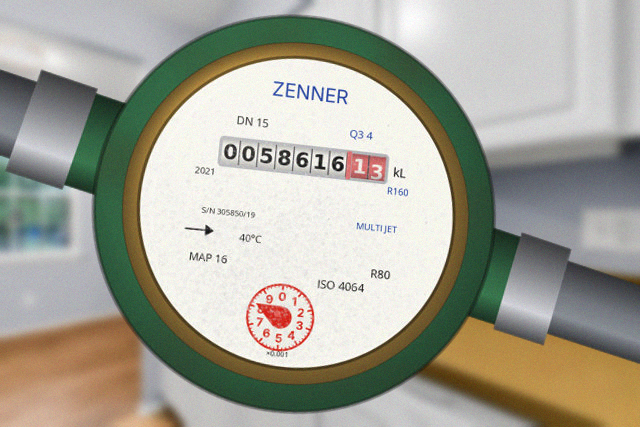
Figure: 58616.128
